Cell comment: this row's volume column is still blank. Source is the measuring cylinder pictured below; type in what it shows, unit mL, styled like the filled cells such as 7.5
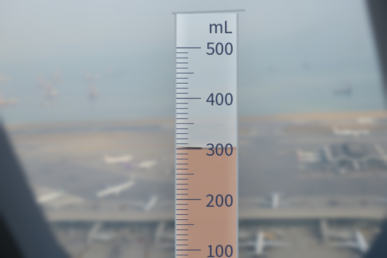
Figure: 300
